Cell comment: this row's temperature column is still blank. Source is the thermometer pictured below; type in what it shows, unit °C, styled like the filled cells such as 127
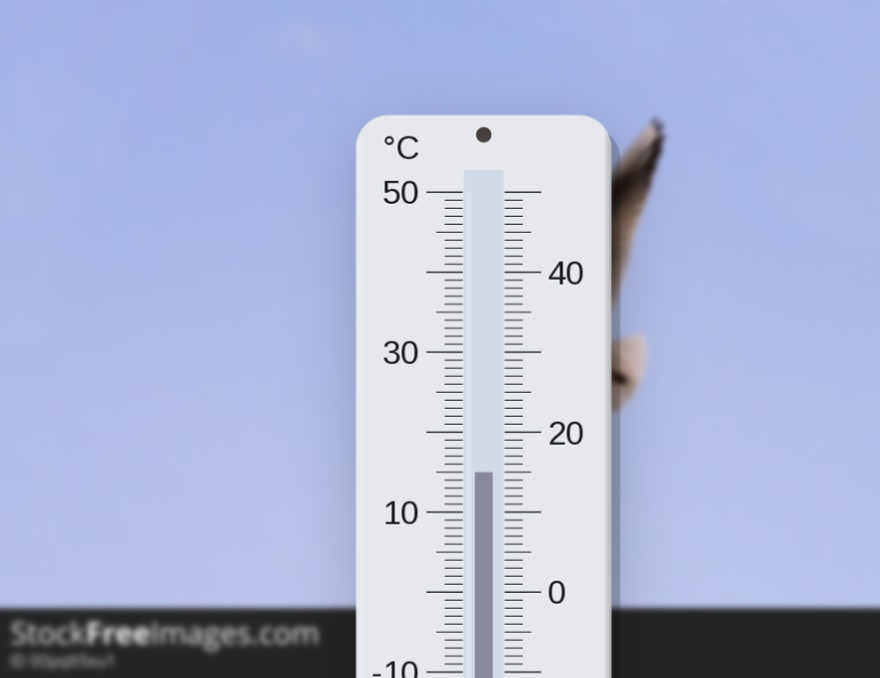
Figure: 15
